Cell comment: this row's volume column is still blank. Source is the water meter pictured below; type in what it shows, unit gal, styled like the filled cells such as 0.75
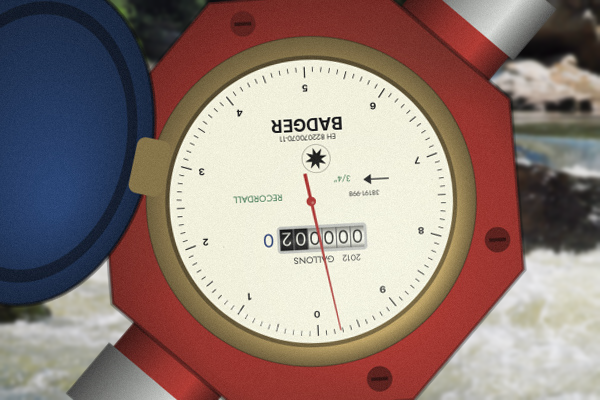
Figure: 19.7
